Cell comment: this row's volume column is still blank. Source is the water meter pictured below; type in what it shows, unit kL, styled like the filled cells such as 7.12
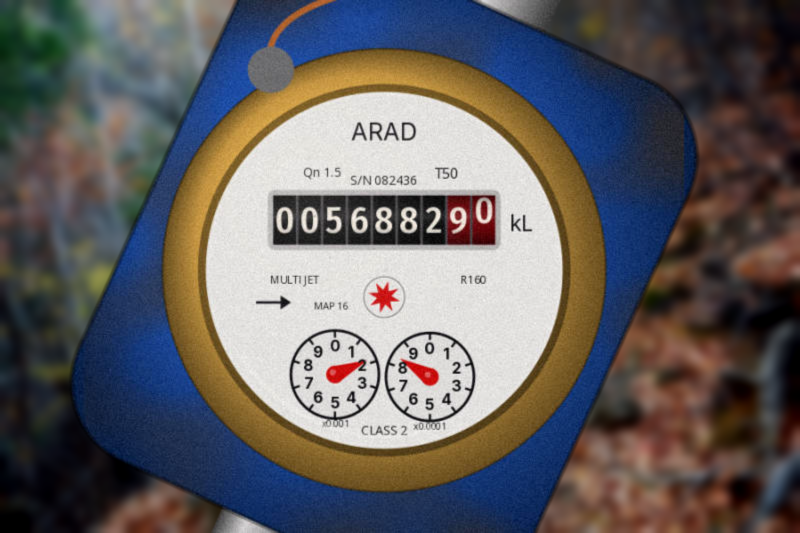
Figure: 56882.9018
